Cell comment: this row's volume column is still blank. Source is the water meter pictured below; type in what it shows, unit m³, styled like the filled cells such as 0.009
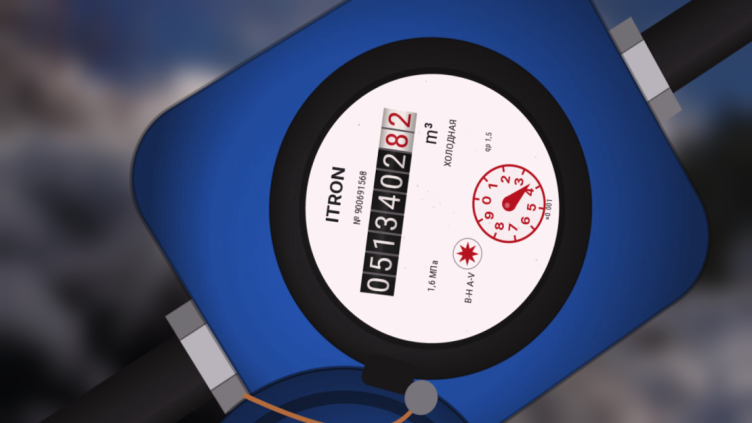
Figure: 513402.823
